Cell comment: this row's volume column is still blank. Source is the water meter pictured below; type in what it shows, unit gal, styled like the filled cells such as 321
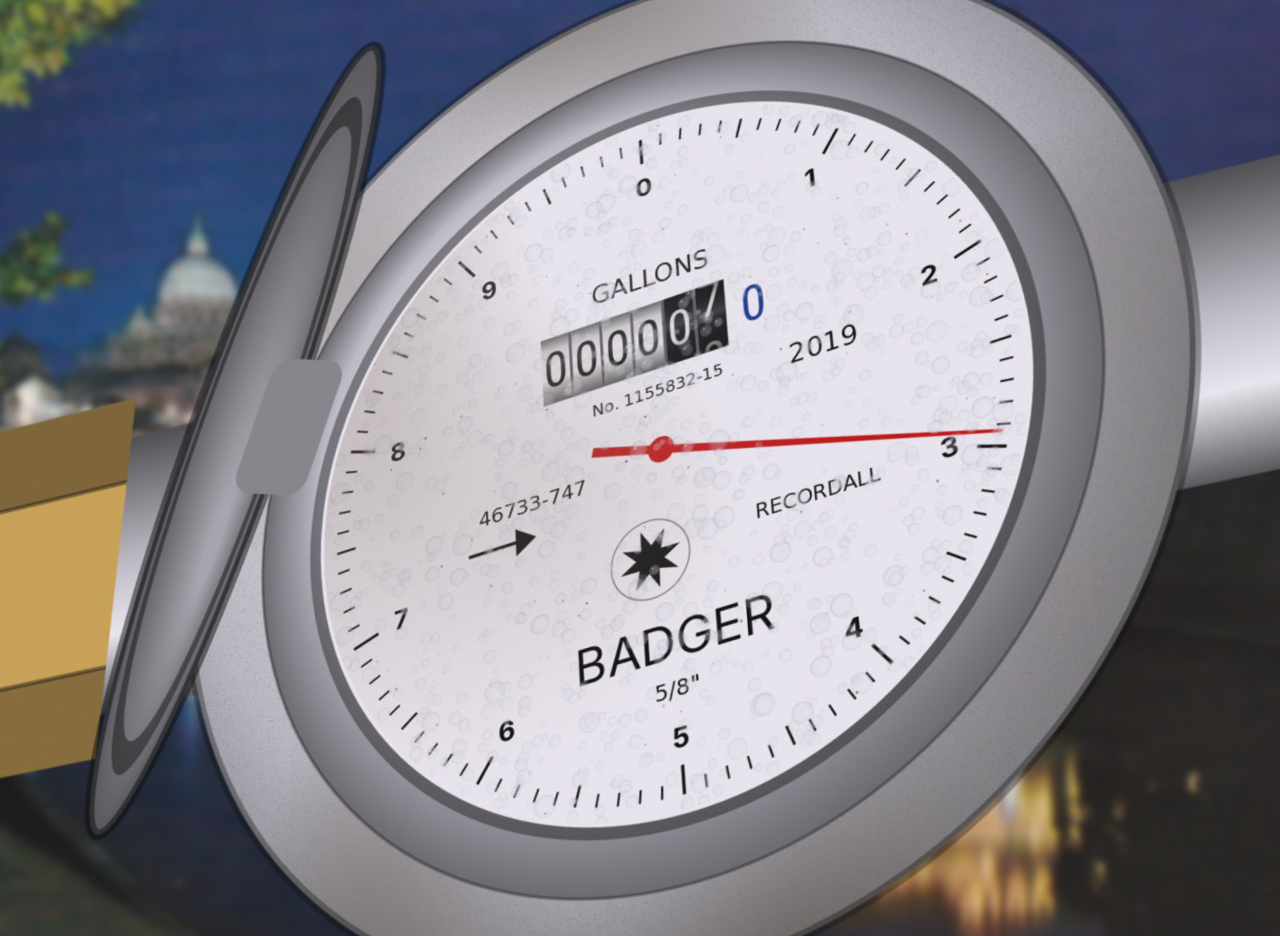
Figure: 72.9
